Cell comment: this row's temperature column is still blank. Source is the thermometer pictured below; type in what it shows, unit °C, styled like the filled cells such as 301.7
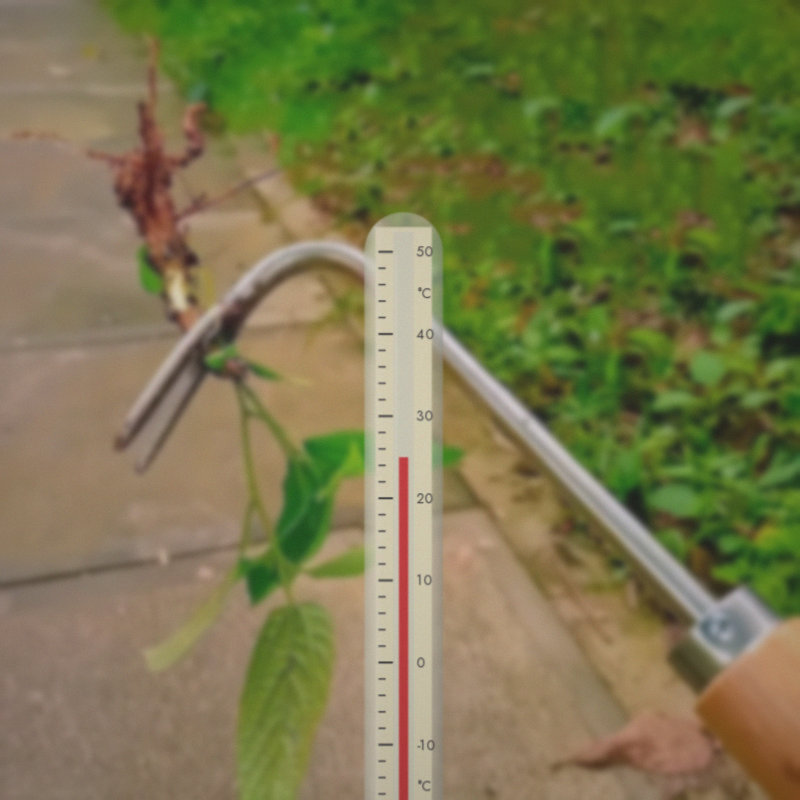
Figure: 25
